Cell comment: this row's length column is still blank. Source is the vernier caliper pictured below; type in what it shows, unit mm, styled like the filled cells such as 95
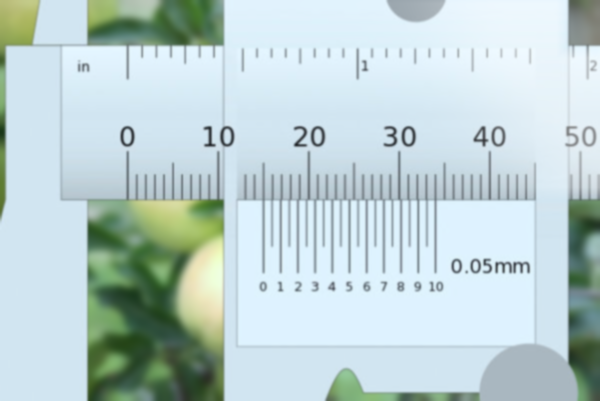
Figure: 15.0
